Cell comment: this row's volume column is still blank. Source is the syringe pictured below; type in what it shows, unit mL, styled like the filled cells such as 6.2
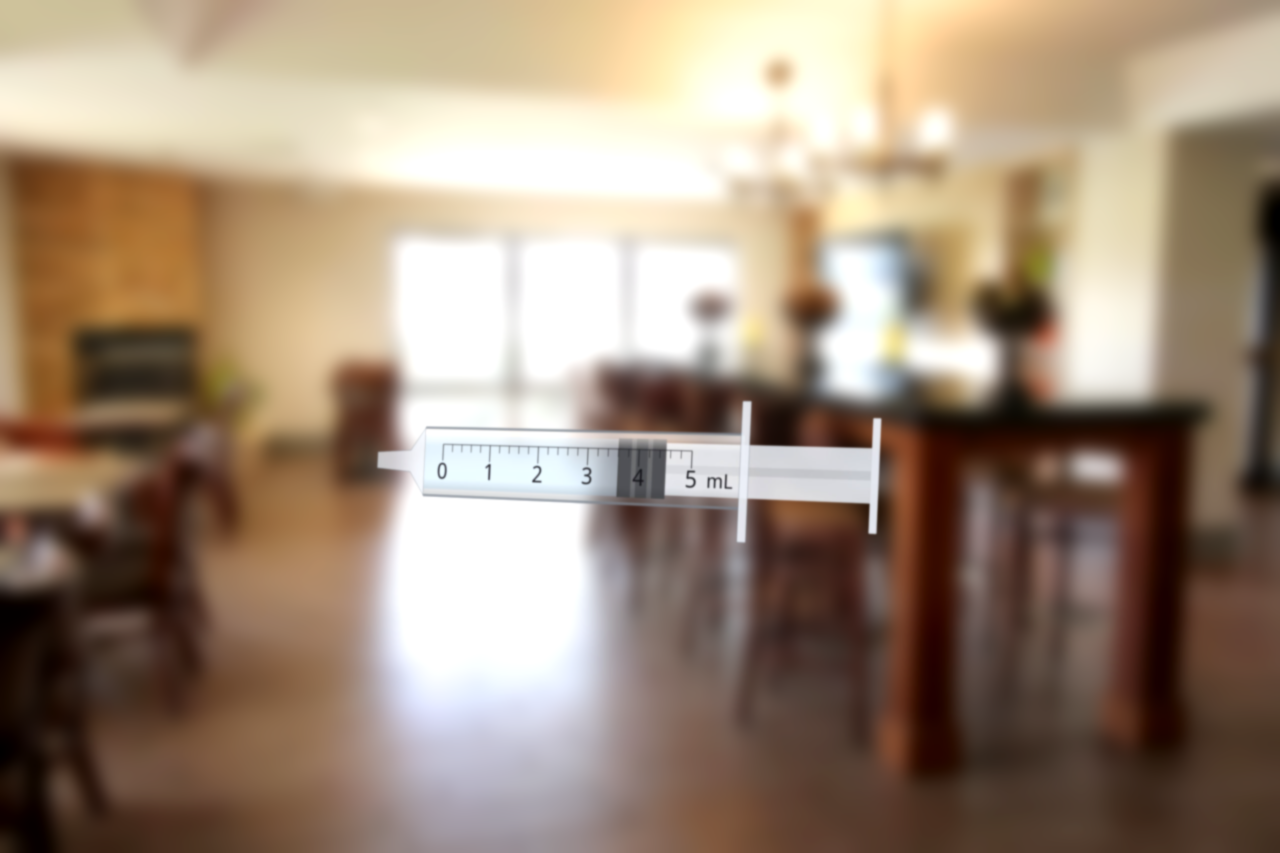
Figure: 3.6
